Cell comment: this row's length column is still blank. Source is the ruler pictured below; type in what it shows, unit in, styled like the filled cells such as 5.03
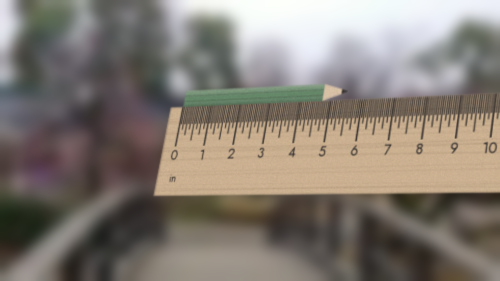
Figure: 5.5
